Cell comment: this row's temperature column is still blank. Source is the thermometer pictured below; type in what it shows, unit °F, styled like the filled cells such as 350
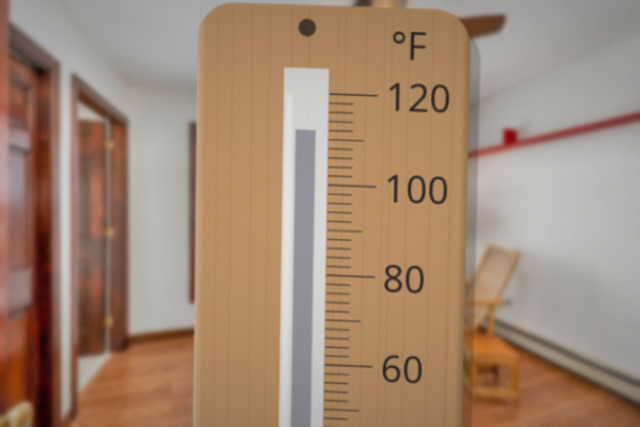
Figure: 112
